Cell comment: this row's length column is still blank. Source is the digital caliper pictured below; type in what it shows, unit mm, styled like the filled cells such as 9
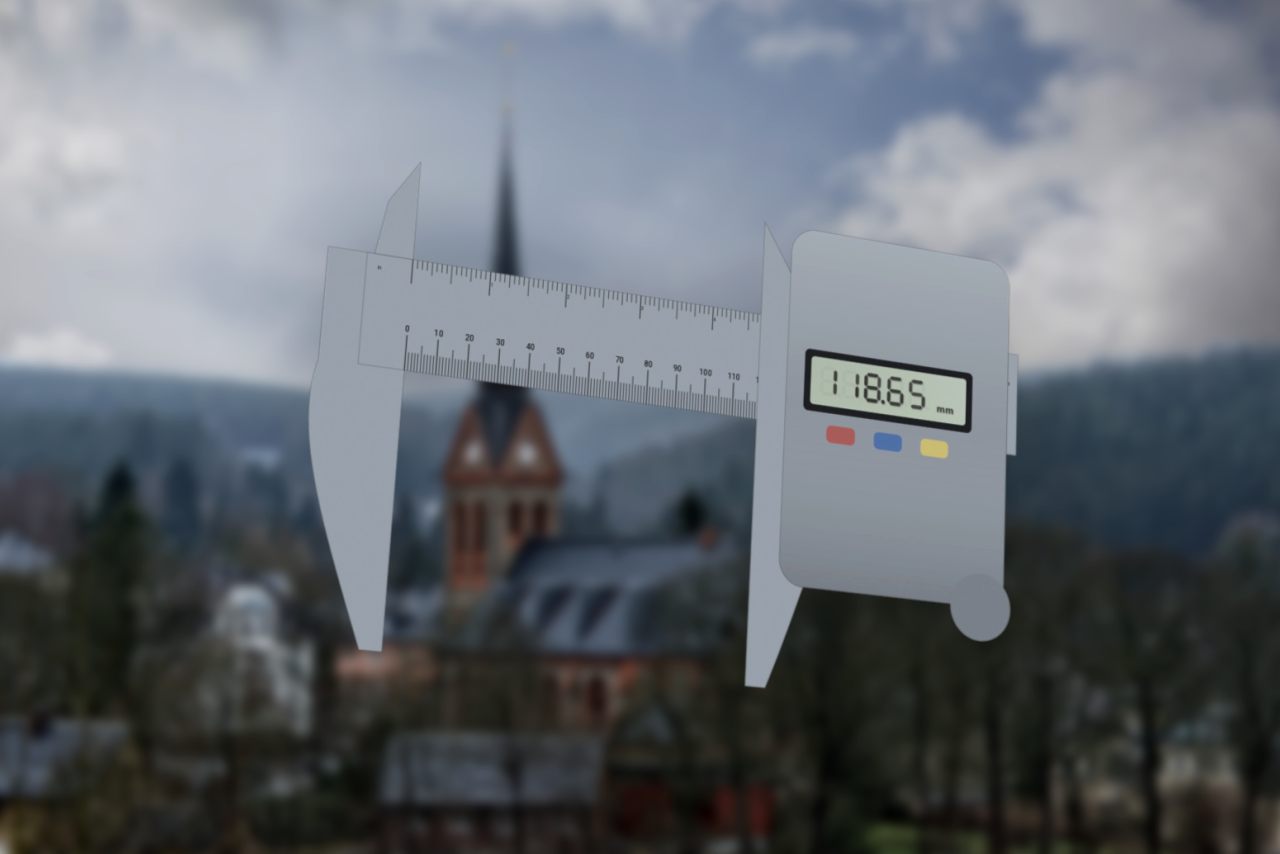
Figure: 118.65
